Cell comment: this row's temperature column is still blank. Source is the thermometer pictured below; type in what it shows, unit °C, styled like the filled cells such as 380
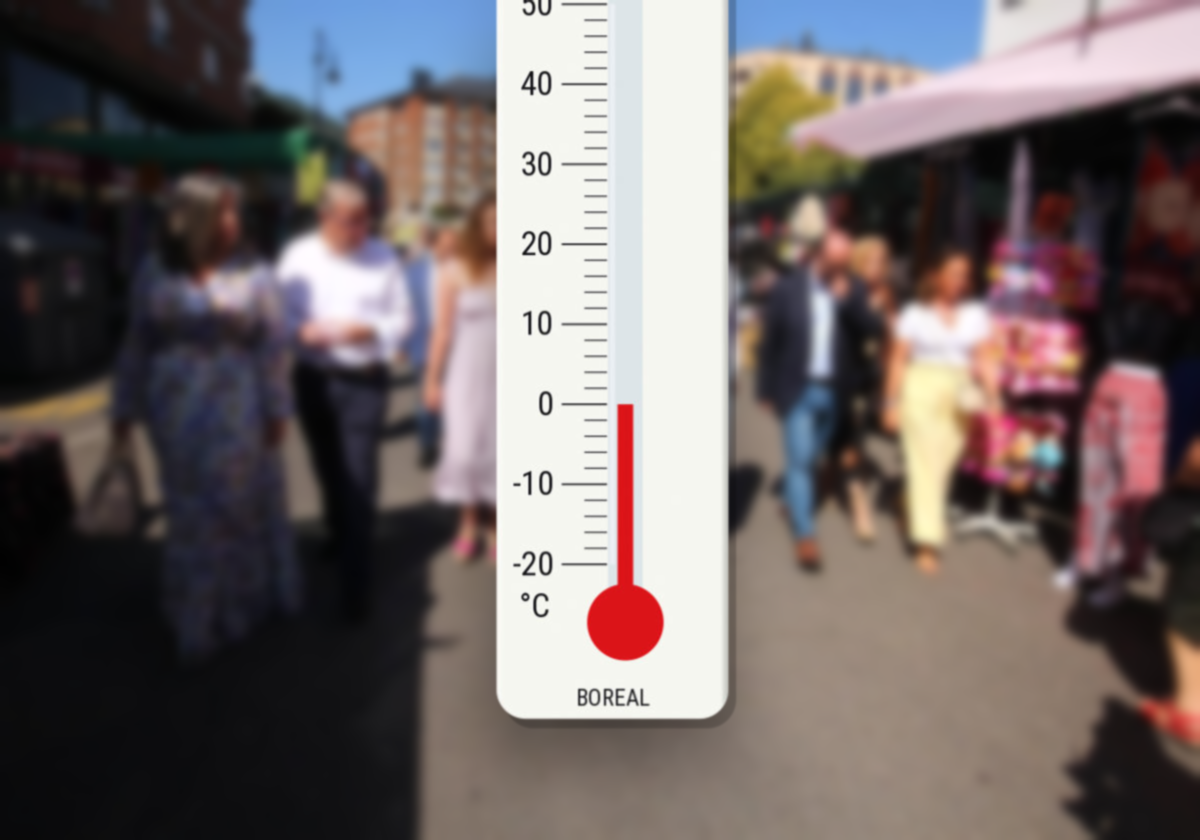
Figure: 0
